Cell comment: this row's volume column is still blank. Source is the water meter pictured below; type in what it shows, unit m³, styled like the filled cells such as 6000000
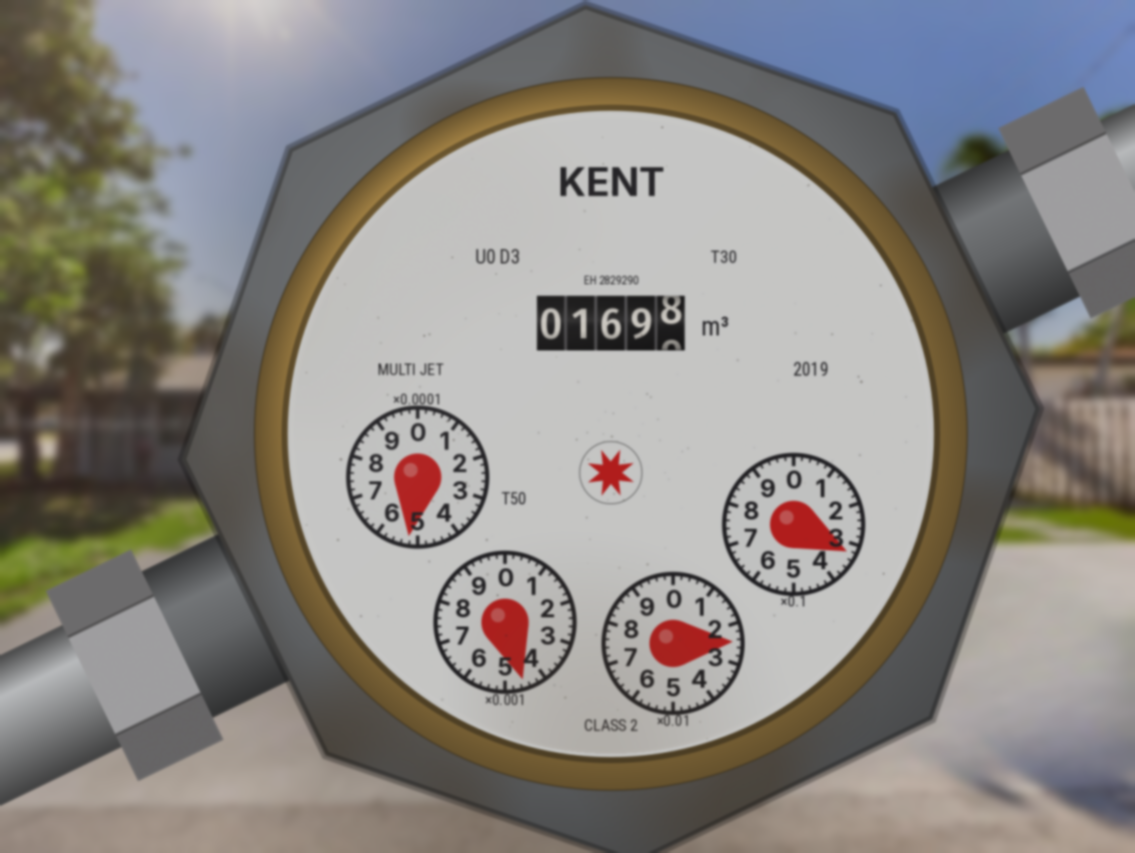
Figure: 1698.3245
